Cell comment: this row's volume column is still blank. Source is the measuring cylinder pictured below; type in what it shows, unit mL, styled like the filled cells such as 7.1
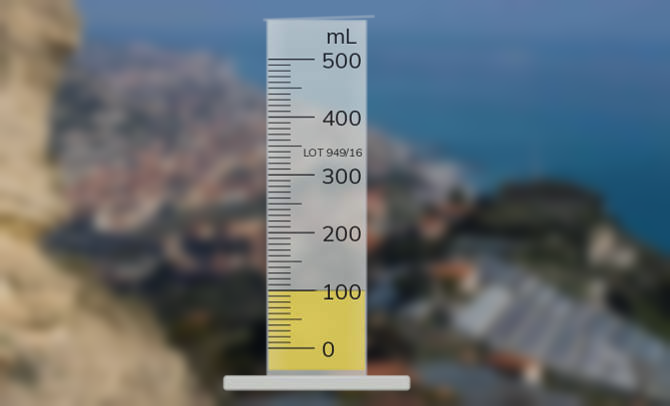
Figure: 100
